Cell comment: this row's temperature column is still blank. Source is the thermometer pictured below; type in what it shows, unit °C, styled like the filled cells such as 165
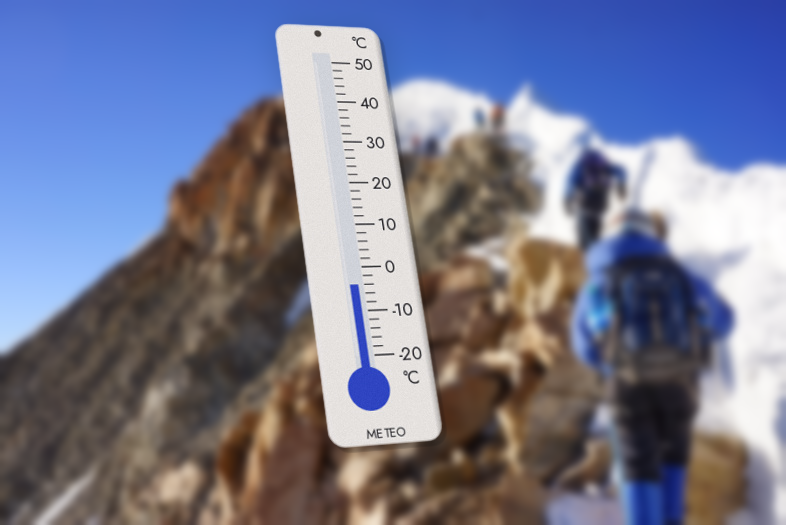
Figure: -4
